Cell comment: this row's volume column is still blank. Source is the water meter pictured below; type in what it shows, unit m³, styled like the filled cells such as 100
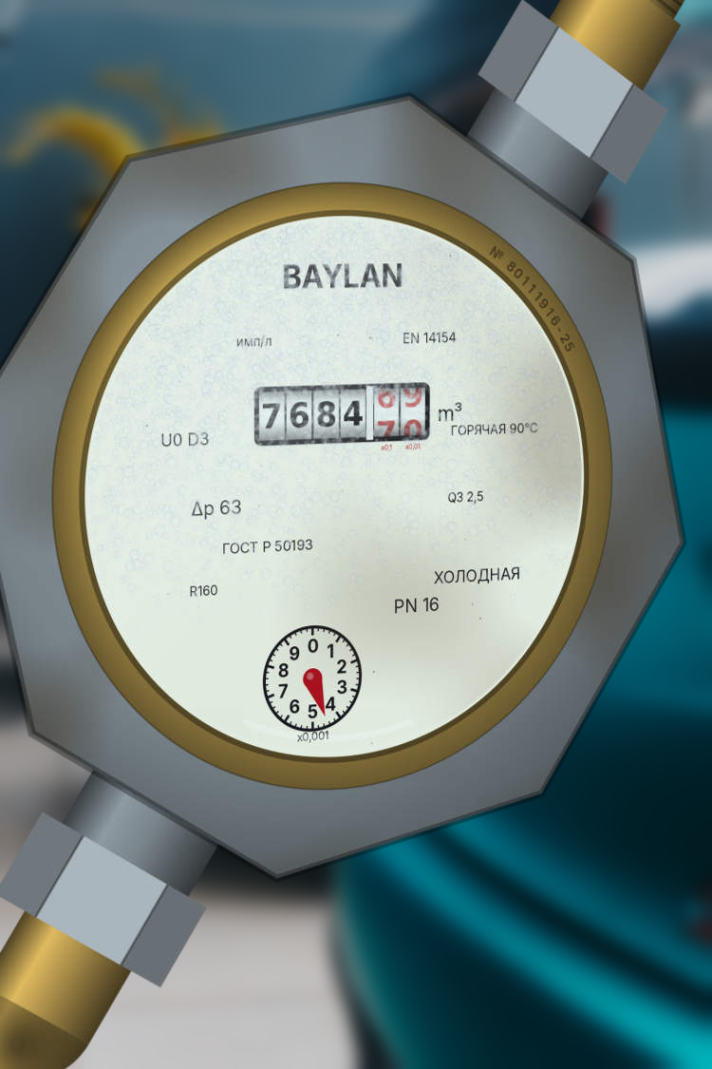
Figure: 7684.694
